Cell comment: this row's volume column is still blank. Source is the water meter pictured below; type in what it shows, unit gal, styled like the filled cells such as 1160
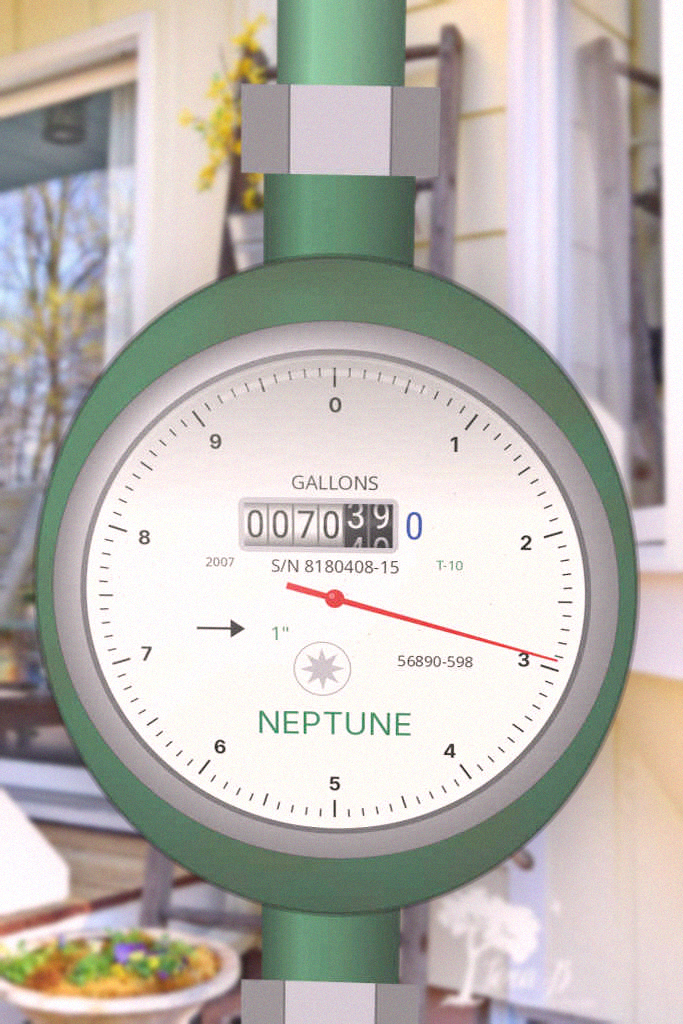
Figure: 70392.9
